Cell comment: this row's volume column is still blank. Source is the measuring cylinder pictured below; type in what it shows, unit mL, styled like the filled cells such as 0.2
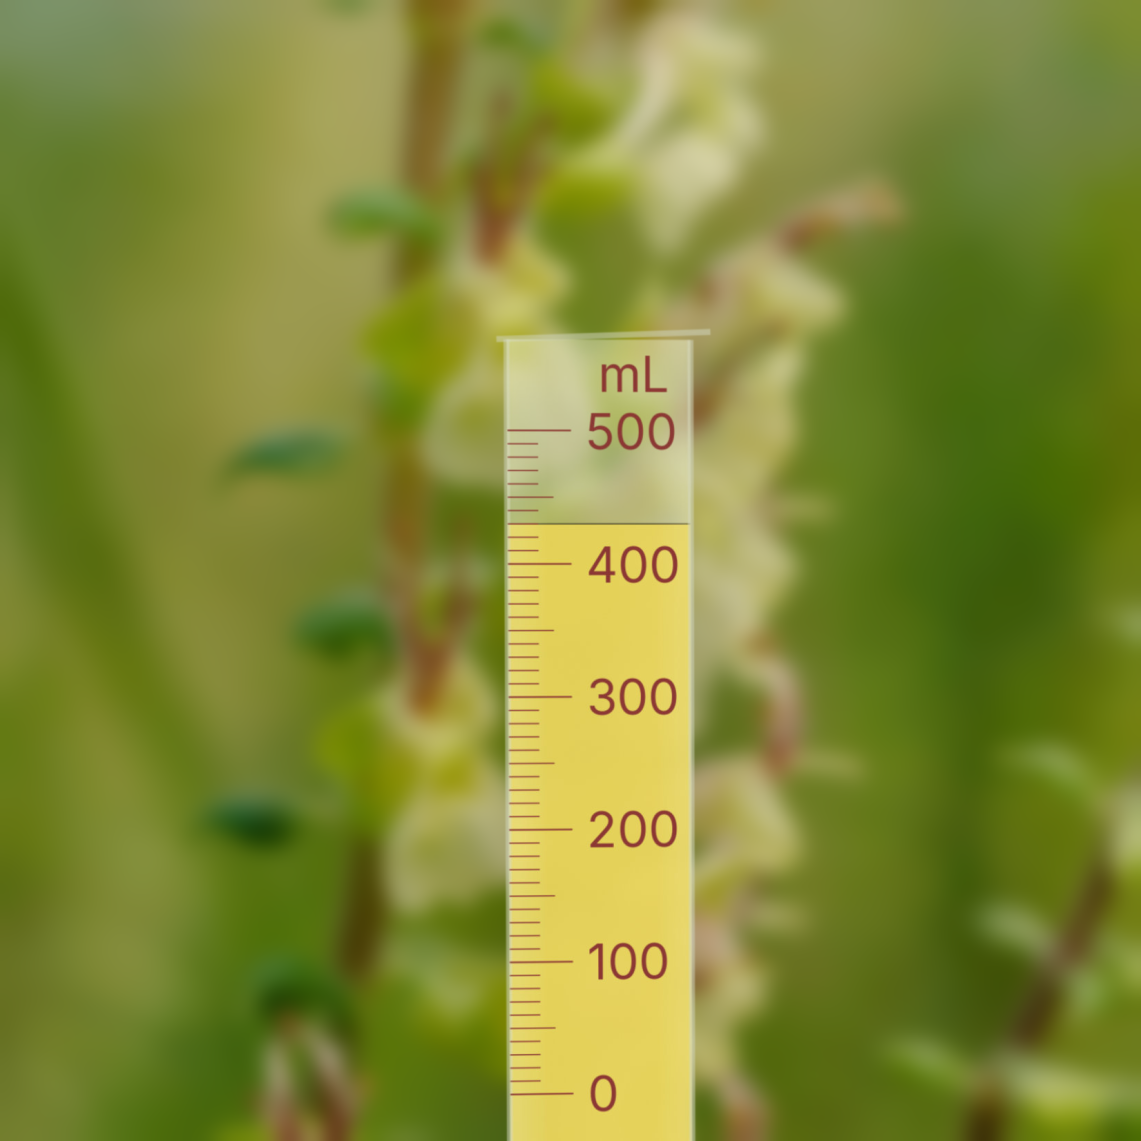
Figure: 430
